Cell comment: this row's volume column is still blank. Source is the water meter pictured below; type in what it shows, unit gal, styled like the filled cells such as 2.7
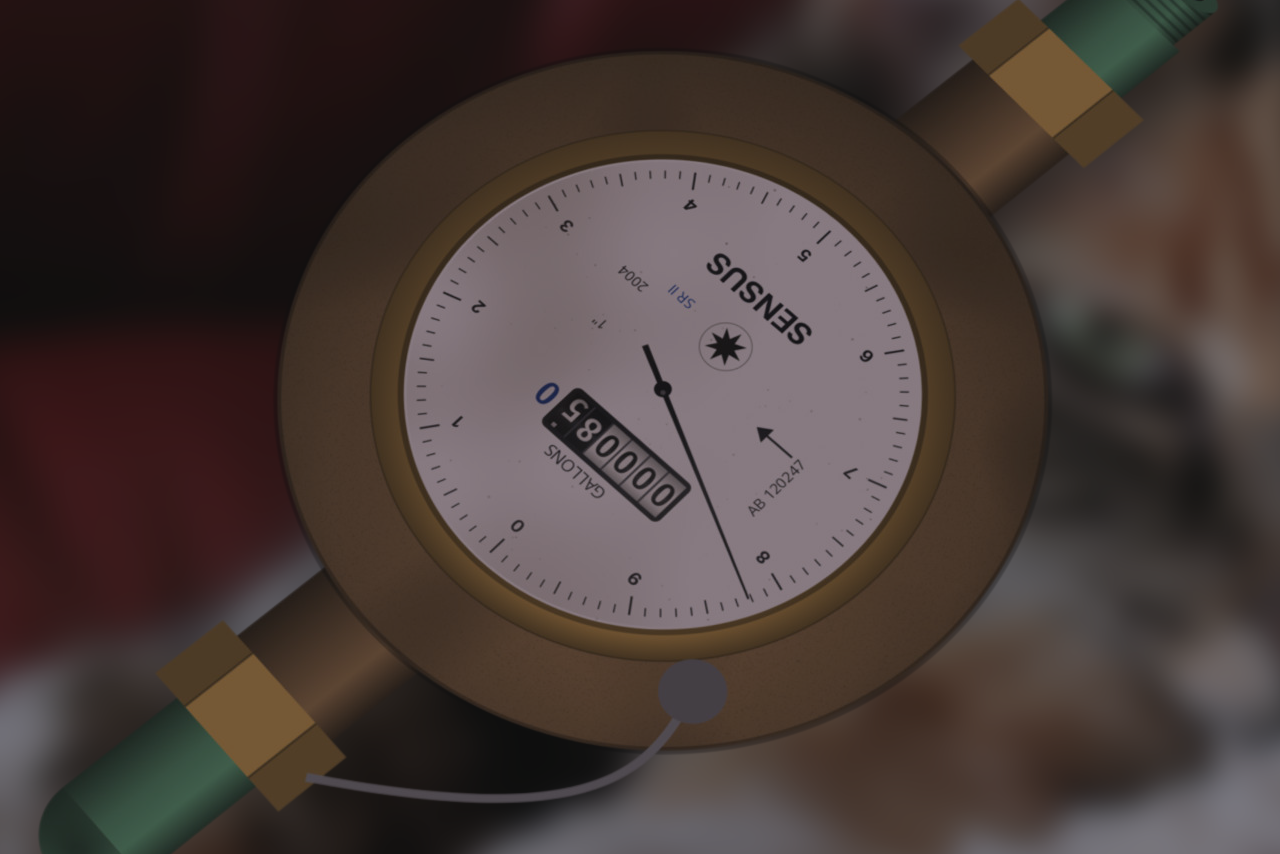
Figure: 848.2
